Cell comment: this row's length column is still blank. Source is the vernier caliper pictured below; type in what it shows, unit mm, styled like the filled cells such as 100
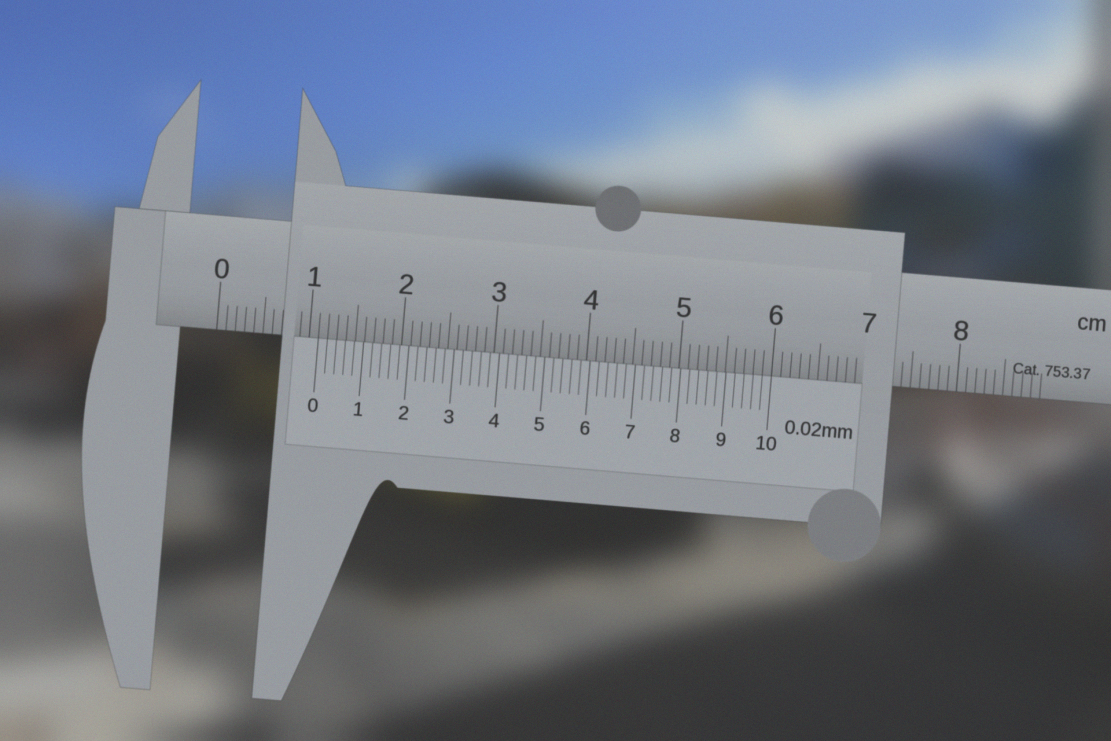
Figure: 11.0
